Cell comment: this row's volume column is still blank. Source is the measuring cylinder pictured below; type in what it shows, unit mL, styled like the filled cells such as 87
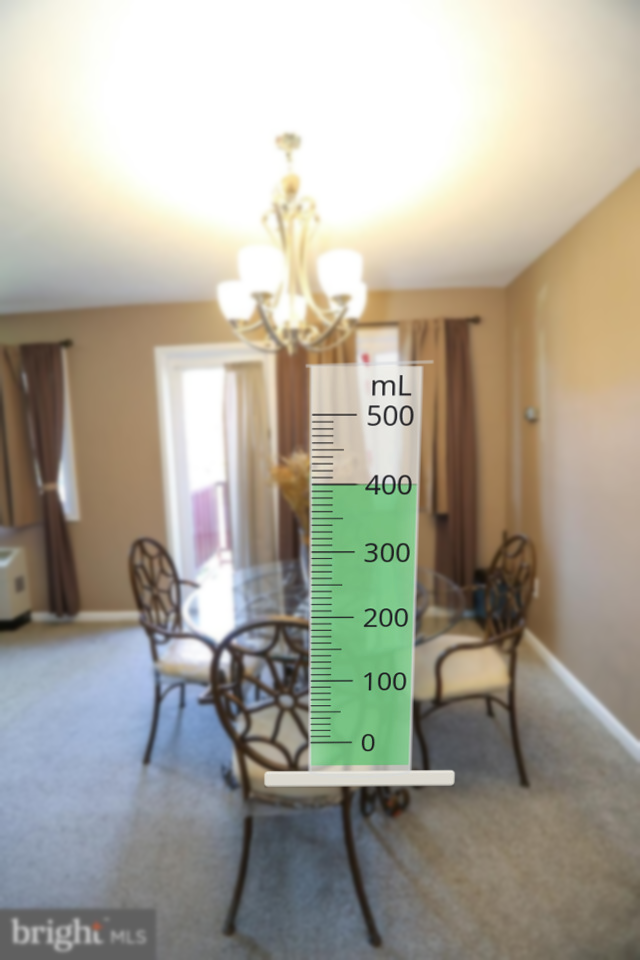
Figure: 400
